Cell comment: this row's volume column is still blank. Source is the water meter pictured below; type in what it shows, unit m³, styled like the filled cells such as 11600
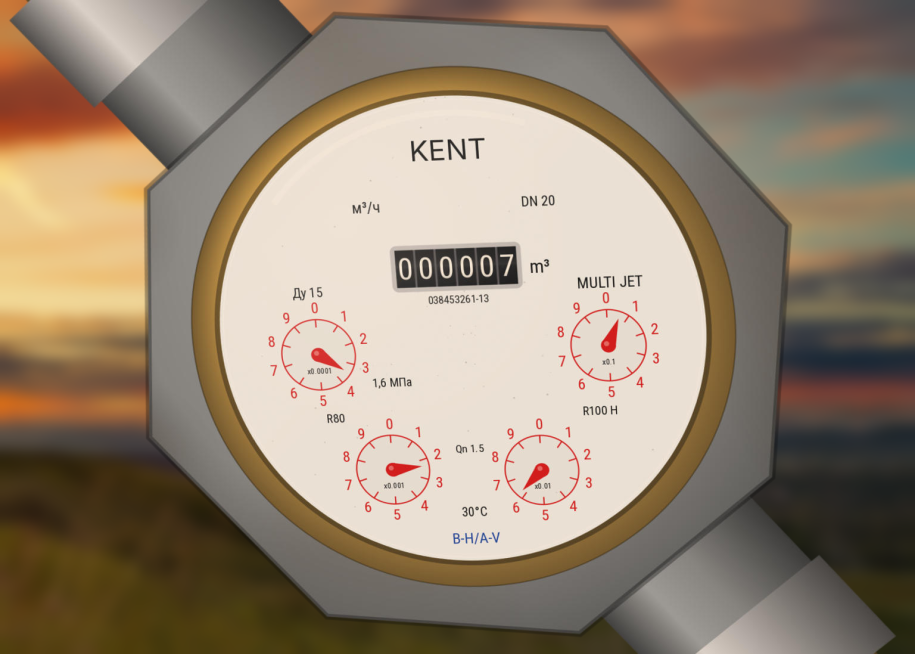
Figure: 7.0623
